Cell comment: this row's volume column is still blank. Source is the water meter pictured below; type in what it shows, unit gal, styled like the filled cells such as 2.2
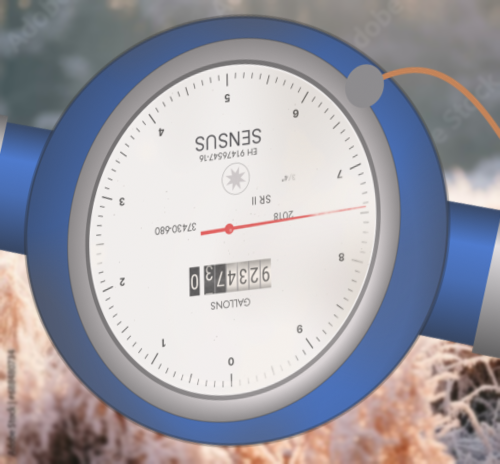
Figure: 9234727.4
